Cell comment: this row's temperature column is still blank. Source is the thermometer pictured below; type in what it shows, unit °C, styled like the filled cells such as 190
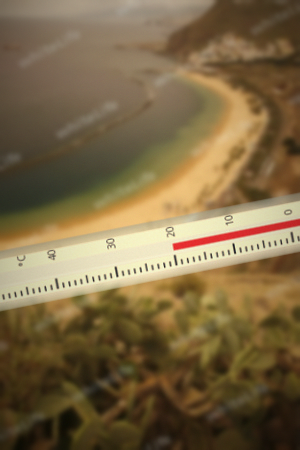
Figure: 20
